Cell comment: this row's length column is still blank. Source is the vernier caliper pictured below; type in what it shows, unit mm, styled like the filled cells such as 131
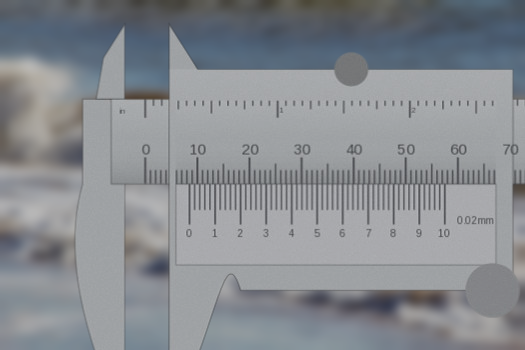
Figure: 8.5
